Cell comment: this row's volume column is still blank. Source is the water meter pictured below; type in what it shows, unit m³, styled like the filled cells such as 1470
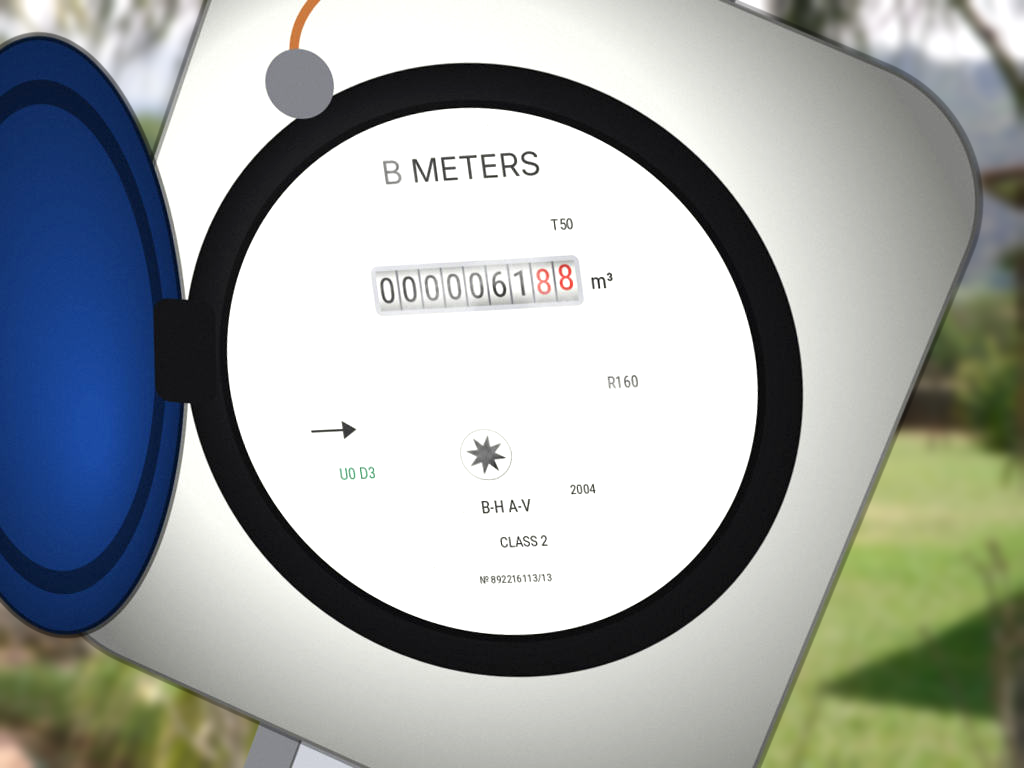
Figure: 61.88
